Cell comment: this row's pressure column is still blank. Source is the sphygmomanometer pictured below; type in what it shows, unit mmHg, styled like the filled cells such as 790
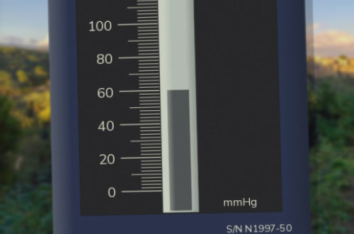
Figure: 60
